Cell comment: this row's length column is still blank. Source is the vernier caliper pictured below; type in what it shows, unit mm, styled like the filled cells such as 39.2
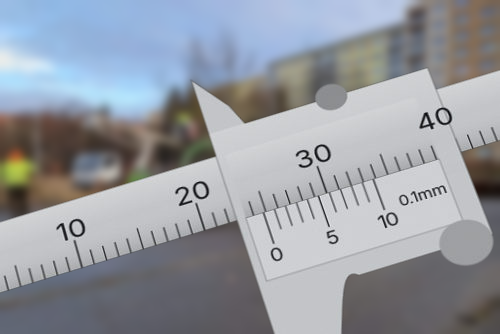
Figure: 24.8
